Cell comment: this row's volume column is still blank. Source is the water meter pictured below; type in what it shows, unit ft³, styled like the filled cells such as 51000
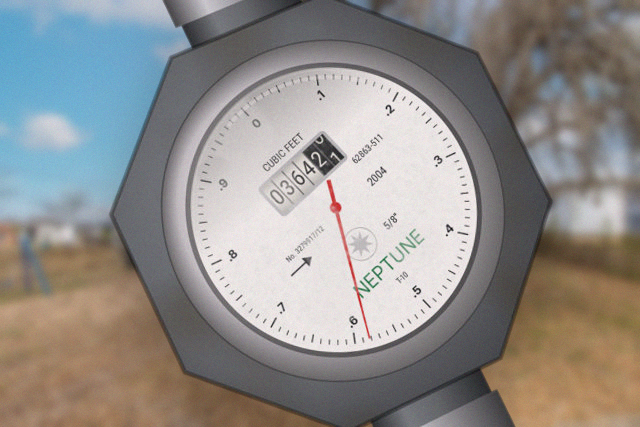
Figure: 36420.58
